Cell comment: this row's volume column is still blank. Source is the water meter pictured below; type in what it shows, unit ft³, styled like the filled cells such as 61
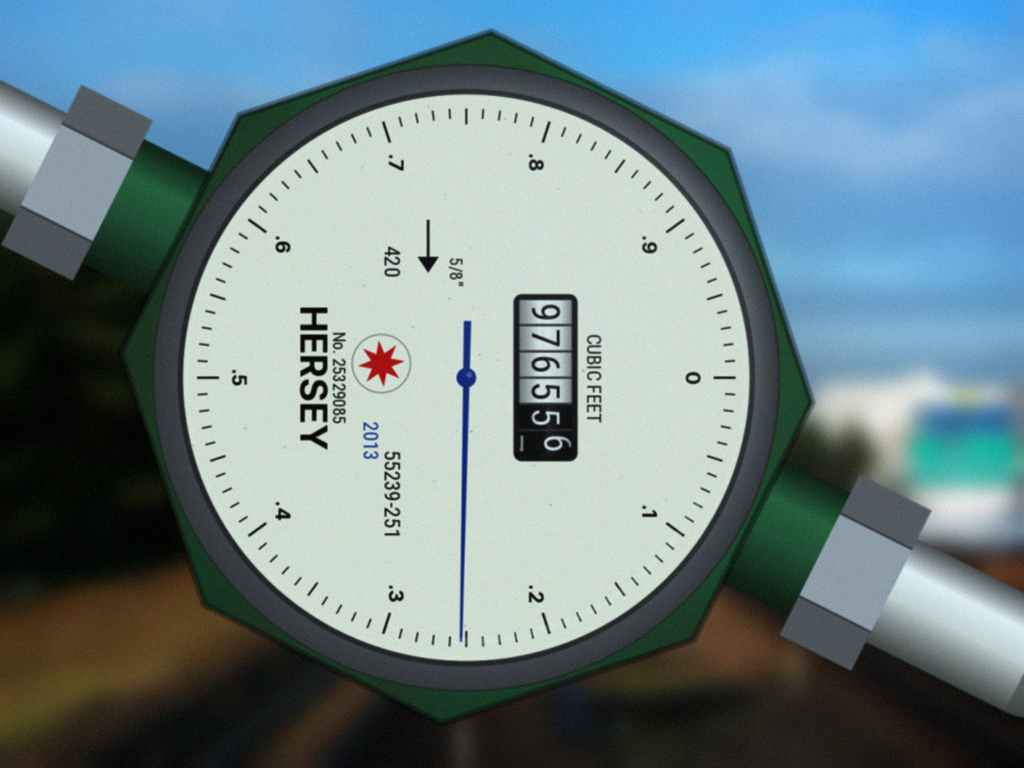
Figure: 976556.25
